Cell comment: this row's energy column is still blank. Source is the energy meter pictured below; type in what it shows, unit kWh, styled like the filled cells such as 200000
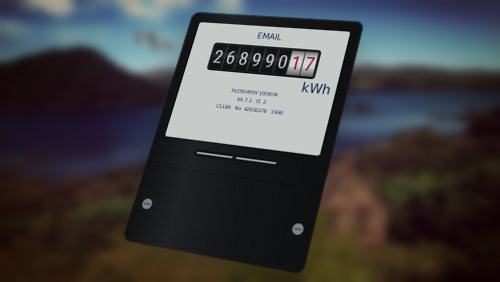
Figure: 268990.17
